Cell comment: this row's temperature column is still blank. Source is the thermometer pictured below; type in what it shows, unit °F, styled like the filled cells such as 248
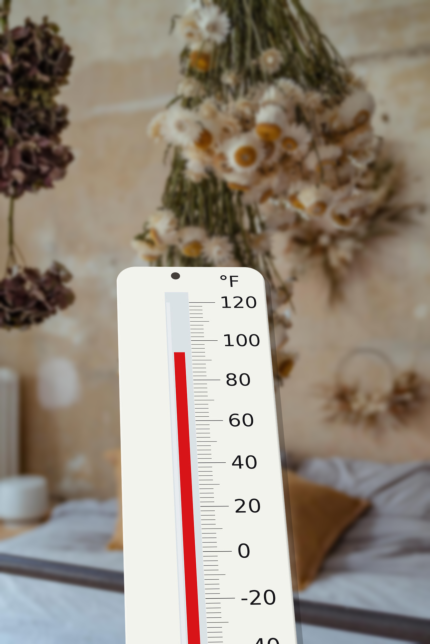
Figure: 94
